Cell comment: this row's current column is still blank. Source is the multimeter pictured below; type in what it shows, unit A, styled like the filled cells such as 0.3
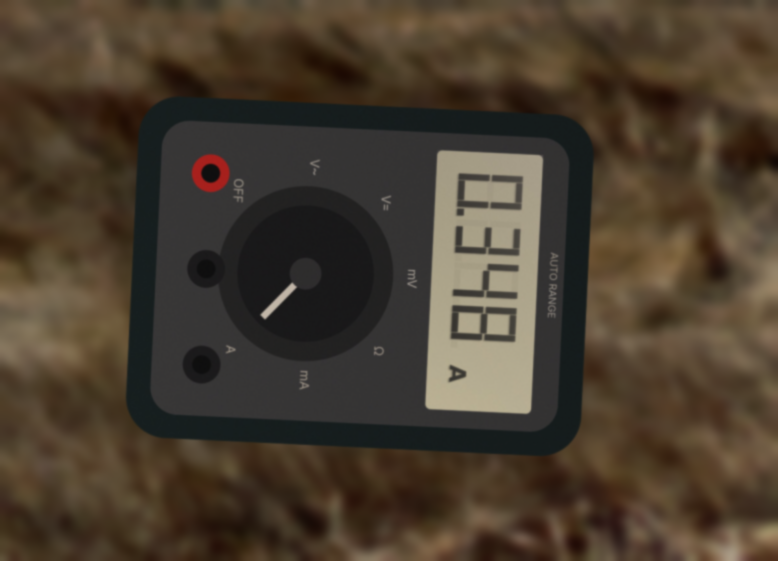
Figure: 0.348
